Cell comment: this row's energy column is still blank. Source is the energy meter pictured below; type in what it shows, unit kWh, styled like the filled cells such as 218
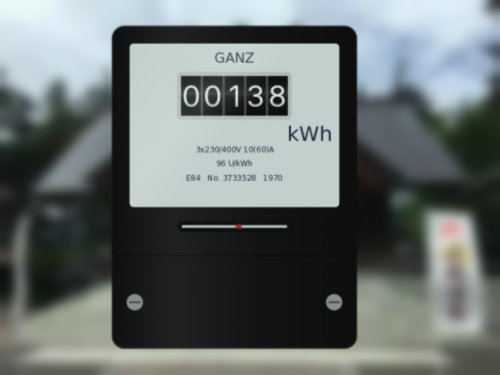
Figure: 138
